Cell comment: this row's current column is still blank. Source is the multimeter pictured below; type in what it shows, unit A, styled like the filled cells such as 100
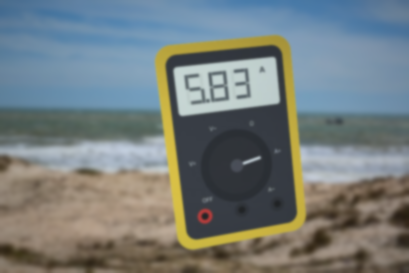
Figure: 5.83
